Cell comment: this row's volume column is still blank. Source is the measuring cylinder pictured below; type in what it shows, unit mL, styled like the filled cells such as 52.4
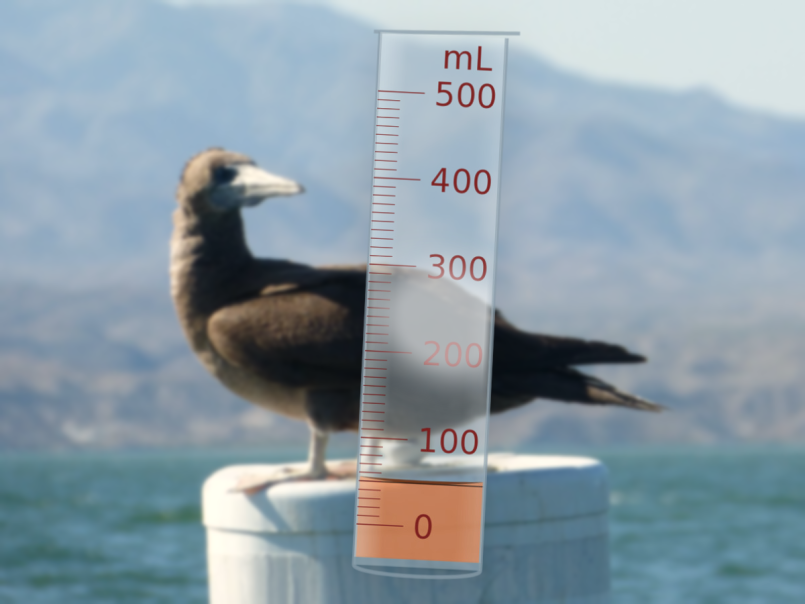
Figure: 50
